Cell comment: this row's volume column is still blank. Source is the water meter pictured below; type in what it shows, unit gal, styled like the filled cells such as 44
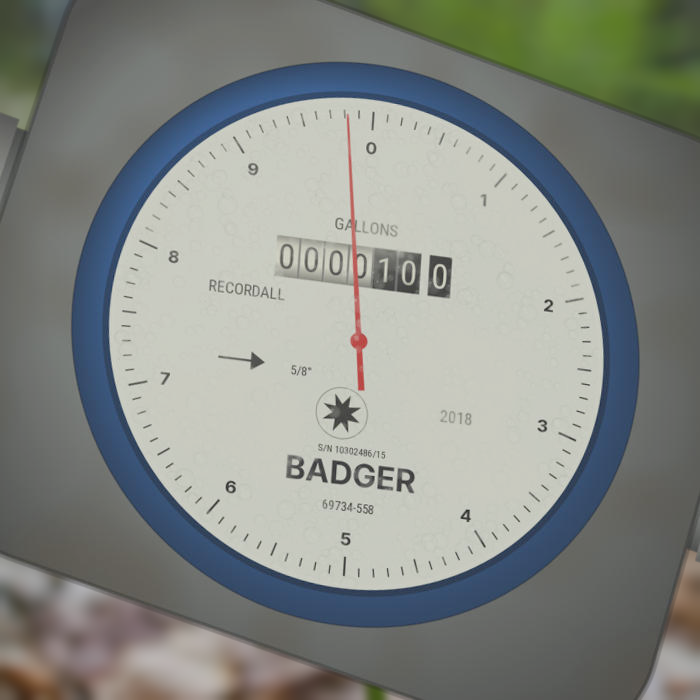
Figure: 99.8
